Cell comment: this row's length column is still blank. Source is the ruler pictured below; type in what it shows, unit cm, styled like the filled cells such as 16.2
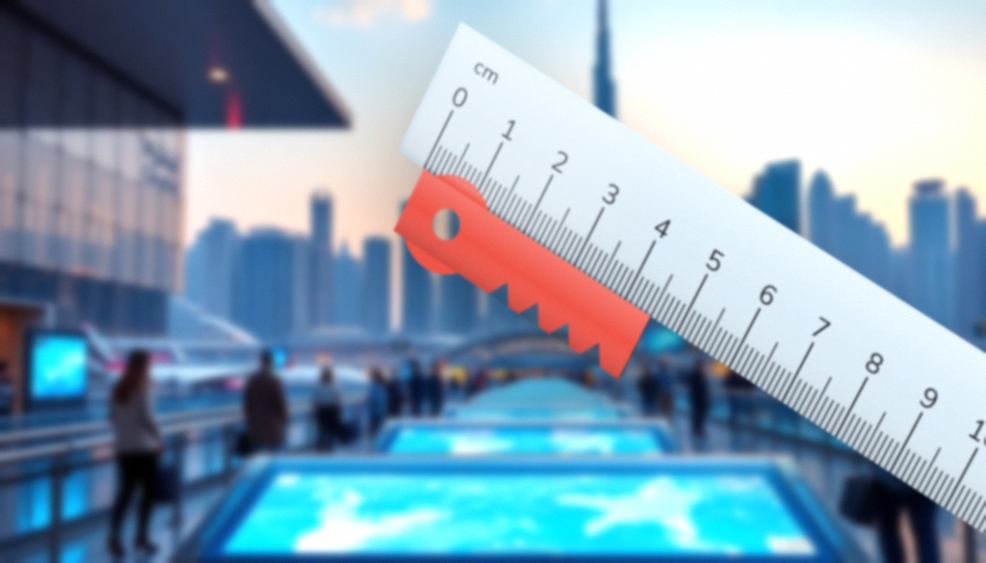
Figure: 4.5
